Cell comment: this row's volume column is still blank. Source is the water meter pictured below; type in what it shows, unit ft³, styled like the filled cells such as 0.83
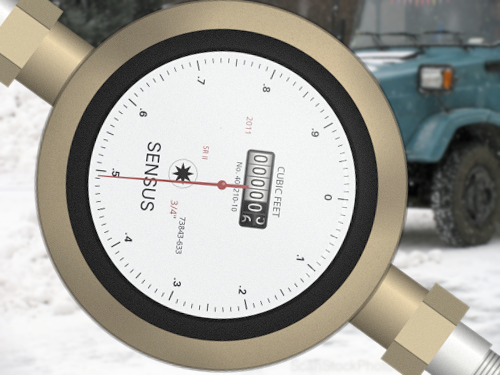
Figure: 5.49
